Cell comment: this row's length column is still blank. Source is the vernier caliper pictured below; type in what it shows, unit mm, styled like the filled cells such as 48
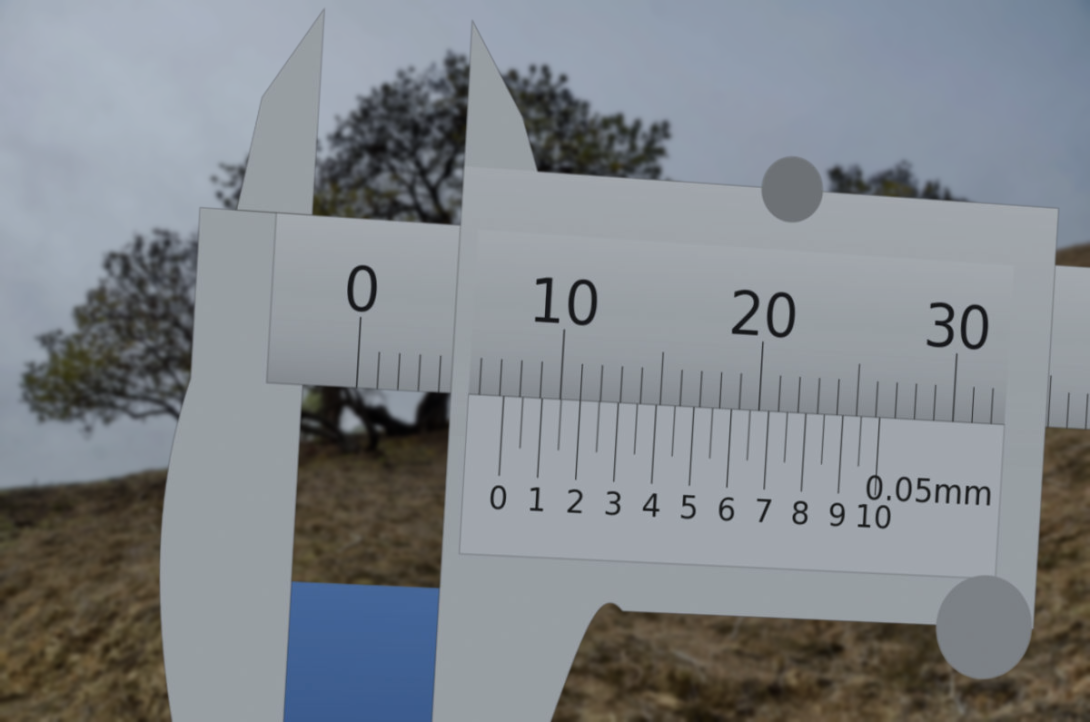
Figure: 7.2
